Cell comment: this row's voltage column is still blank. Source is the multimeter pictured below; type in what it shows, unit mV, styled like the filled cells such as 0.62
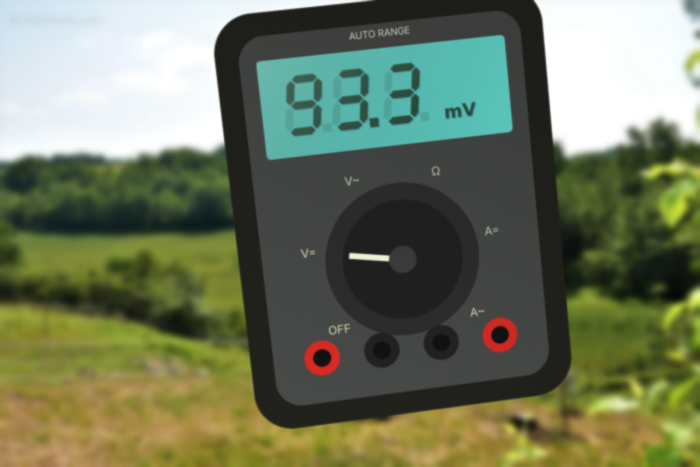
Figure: 93.3
